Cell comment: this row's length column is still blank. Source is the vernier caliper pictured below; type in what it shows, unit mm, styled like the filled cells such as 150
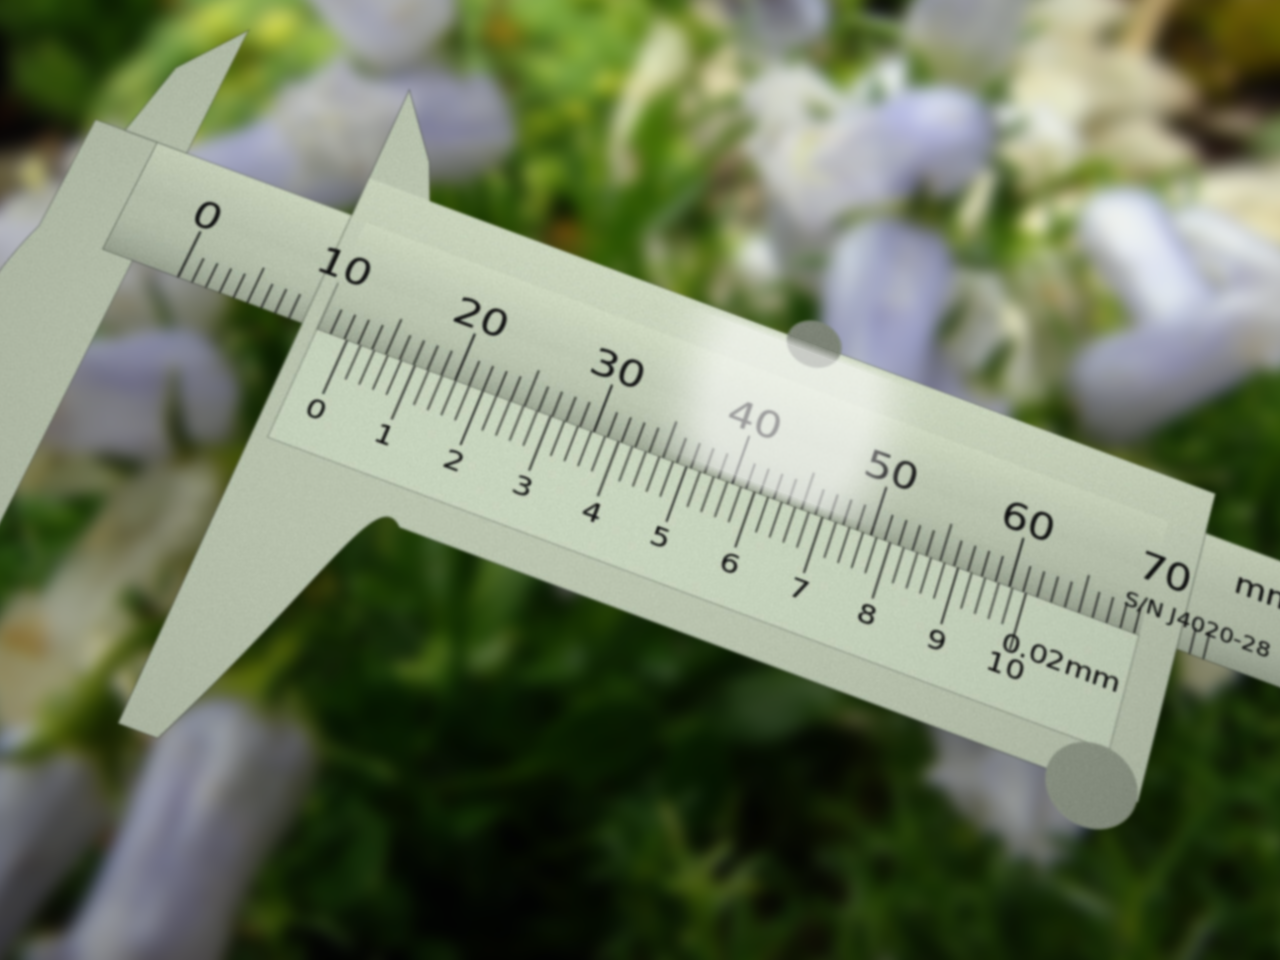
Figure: 12.2
